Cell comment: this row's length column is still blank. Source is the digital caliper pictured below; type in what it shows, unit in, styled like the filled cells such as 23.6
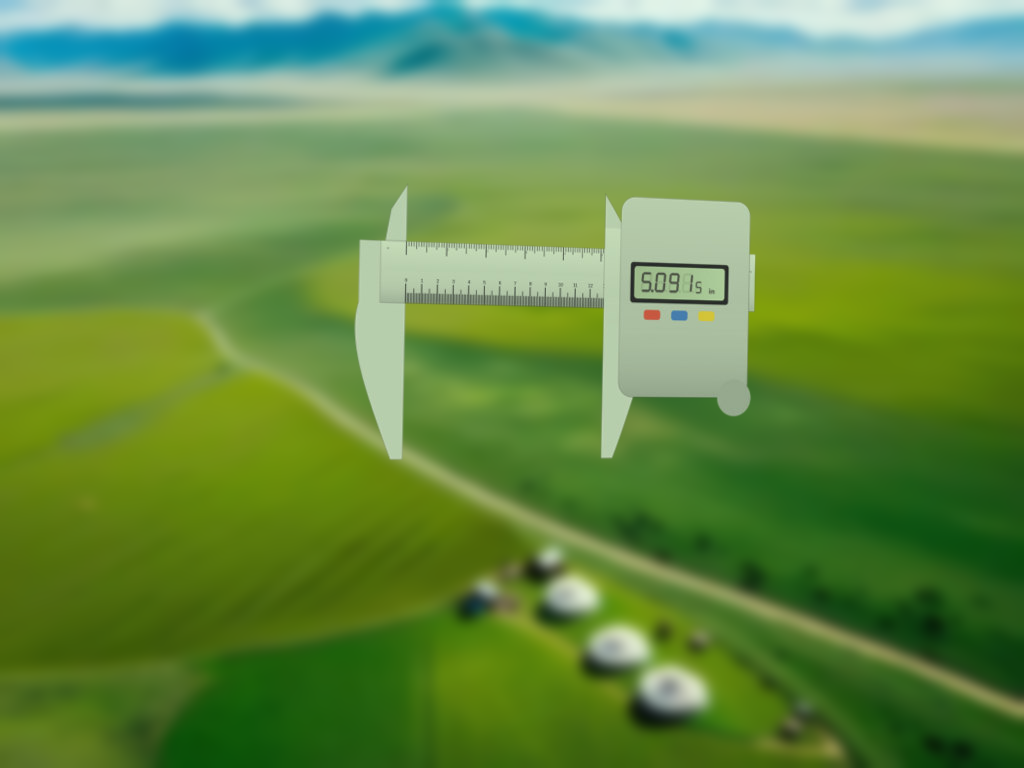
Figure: 5.0915
